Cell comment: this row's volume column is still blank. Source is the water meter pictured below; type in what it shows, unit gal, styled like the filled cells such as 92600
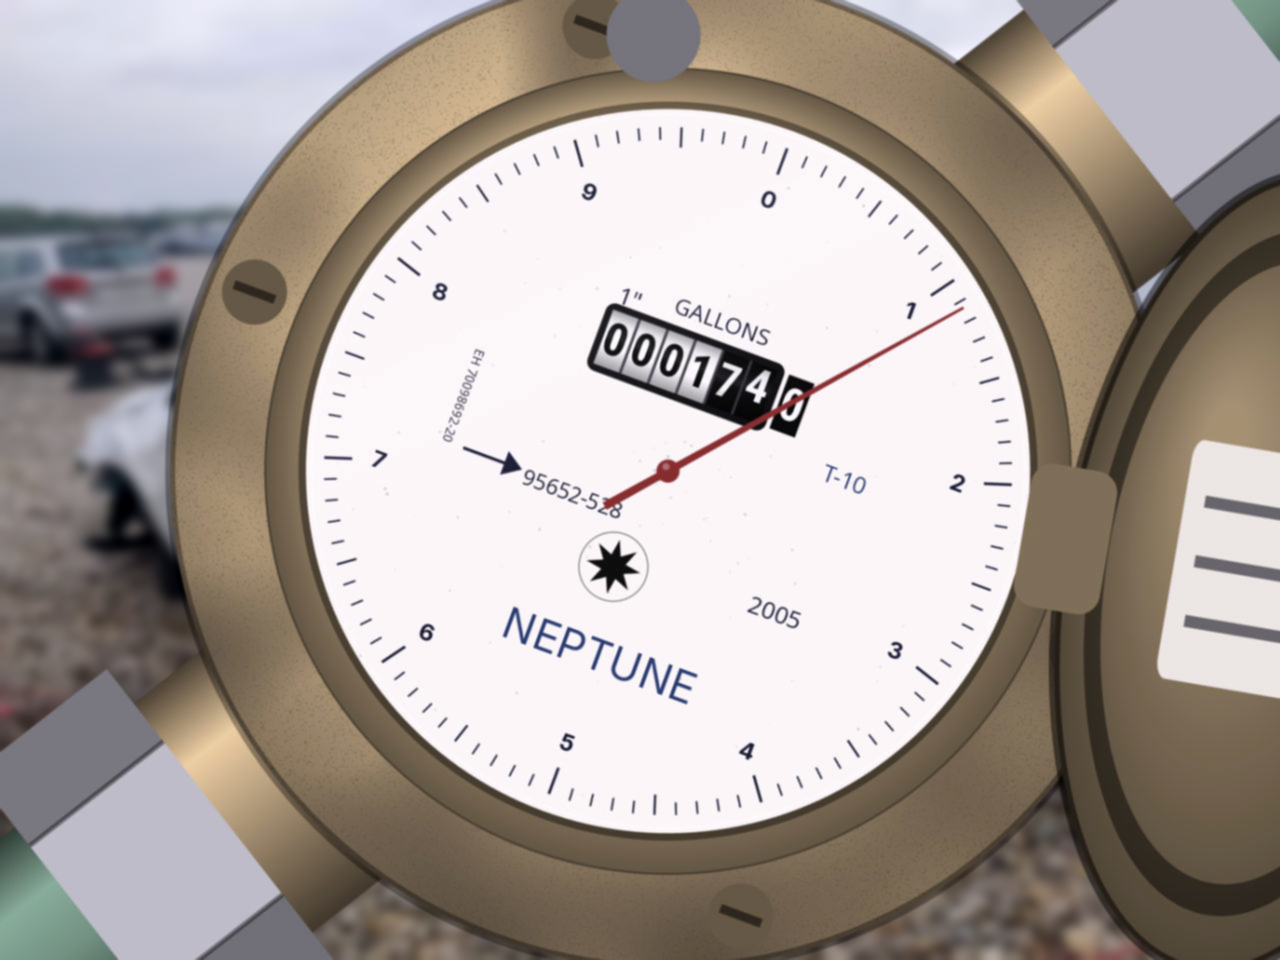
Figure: 1741.1
